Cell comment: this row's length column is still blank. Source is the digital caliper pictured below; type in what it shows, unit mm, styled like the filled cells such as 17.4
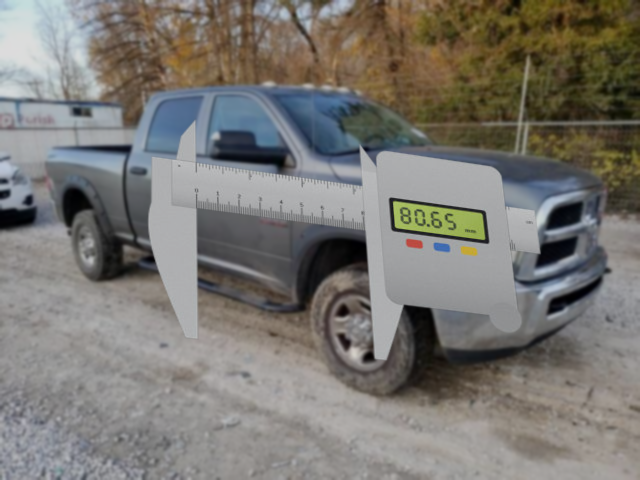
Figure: 80.65
